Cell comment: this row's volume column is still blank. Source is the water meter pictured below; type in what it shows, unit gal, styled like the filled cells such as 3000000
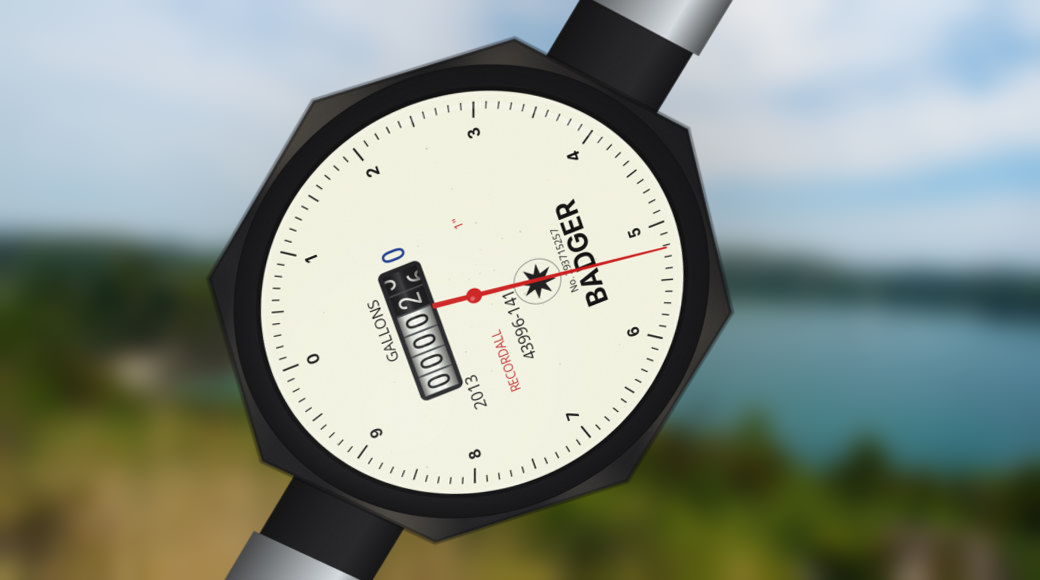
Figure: 255.2
